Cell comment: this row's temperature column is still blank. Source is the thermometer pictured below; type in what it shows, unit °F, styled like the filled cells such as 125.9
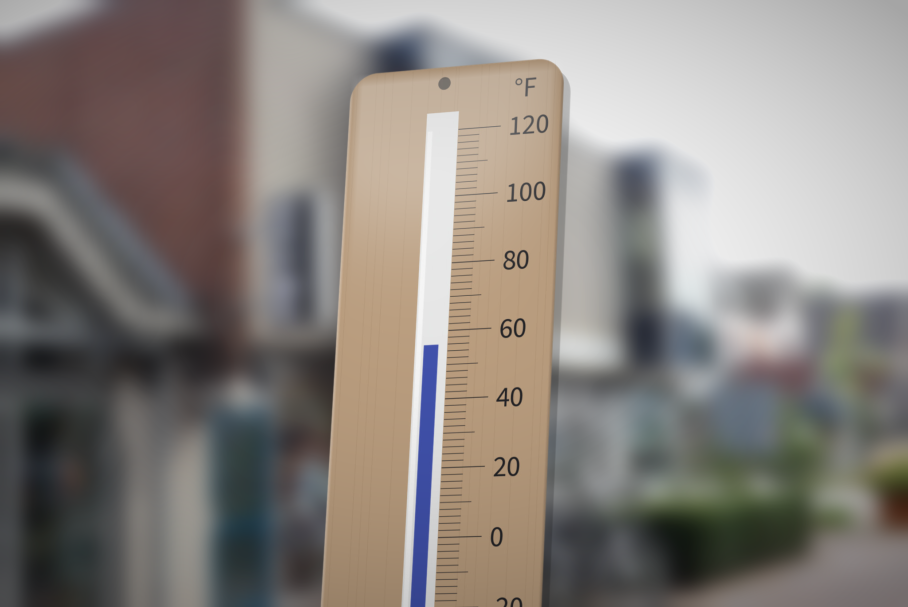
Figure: 56
